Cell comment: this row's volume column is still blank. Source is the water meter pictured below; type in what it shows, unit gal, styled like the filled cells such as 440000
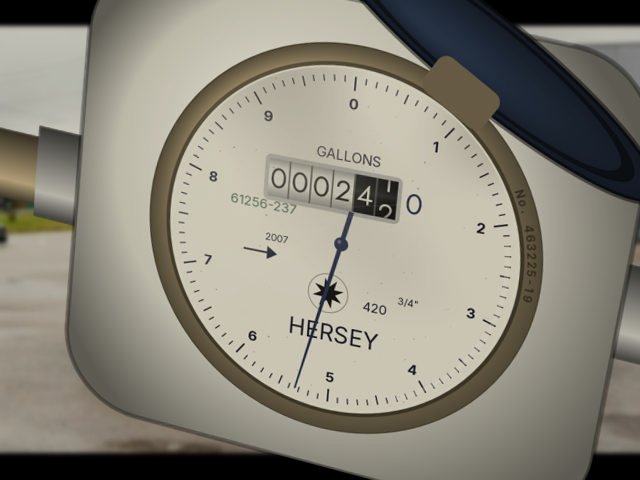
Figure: 2415.3
